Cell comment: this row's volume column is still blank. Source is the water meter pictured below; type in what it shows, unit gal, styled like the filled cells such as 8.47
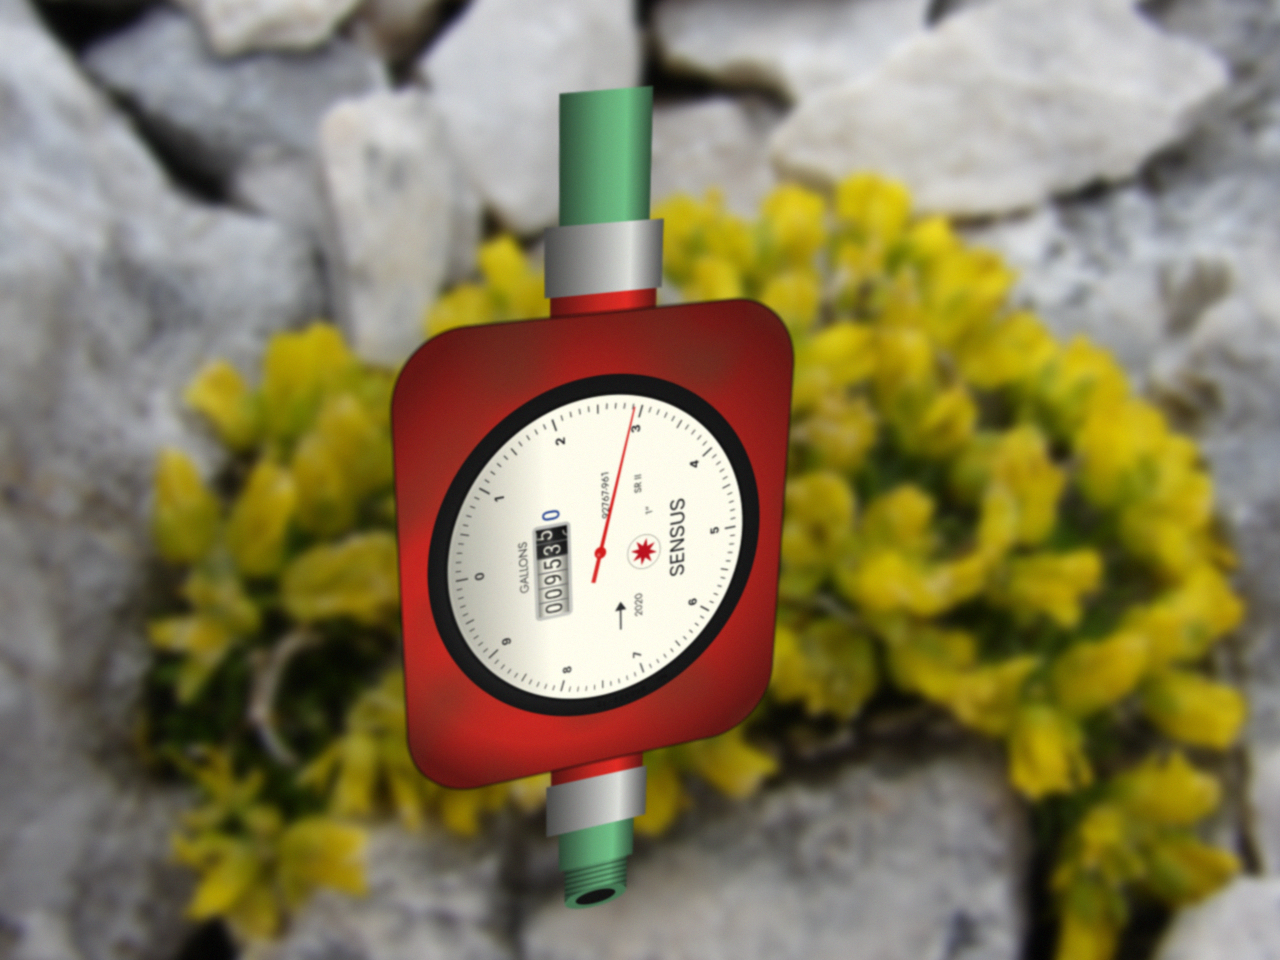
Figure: 95352.9
